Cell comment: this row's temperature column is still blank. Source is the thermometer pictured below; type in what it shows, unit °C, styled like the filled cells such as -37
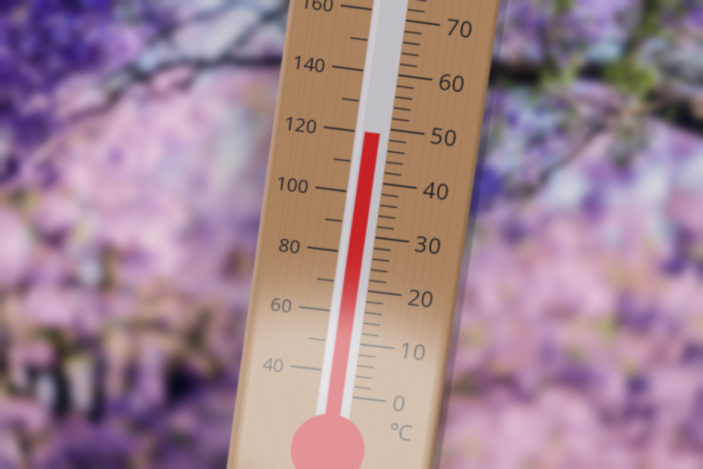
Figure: 49
